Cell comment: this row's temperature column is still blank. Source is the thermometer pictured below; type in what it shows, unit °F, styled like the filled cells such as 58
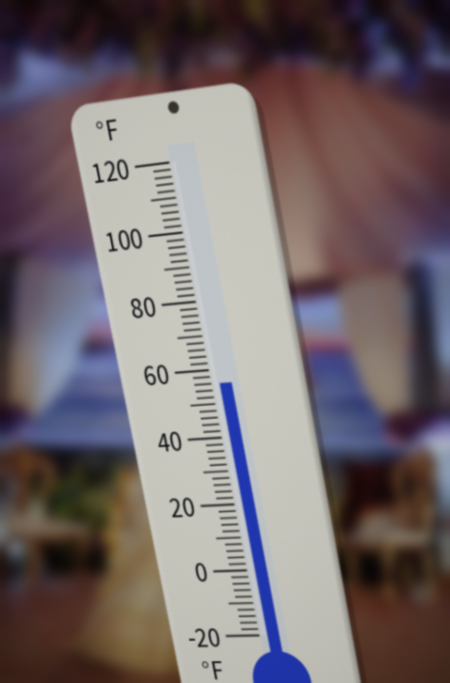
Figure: 56
